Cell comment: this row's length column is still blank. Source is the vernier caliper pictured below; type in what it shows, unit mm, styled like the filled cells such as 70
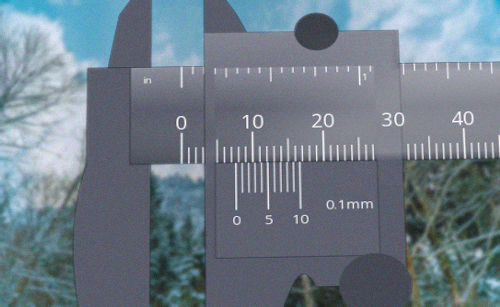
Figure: 7.6
